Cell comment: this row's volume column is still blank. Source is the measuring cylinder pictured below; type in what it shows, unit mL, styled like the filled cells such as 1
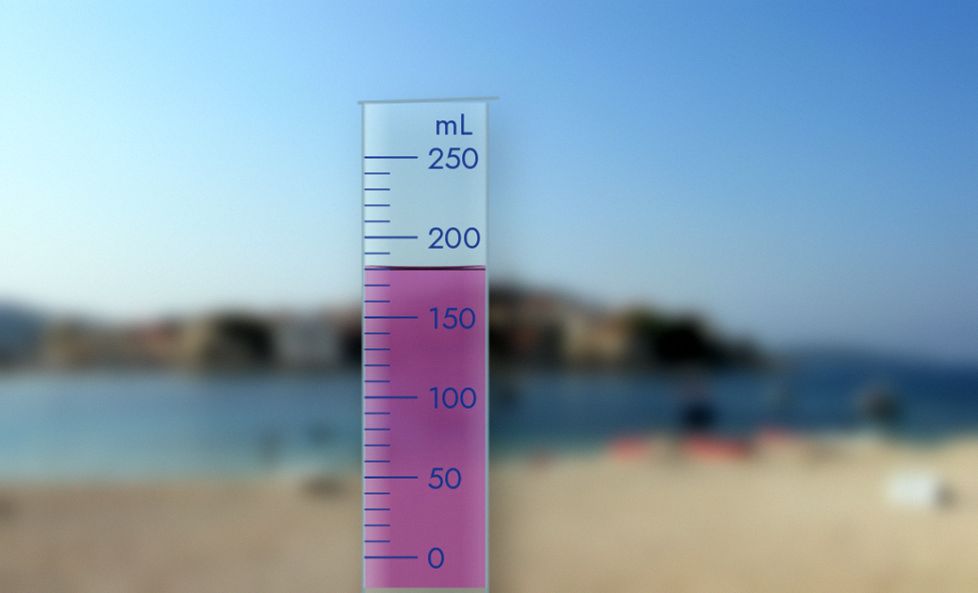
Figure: 180
